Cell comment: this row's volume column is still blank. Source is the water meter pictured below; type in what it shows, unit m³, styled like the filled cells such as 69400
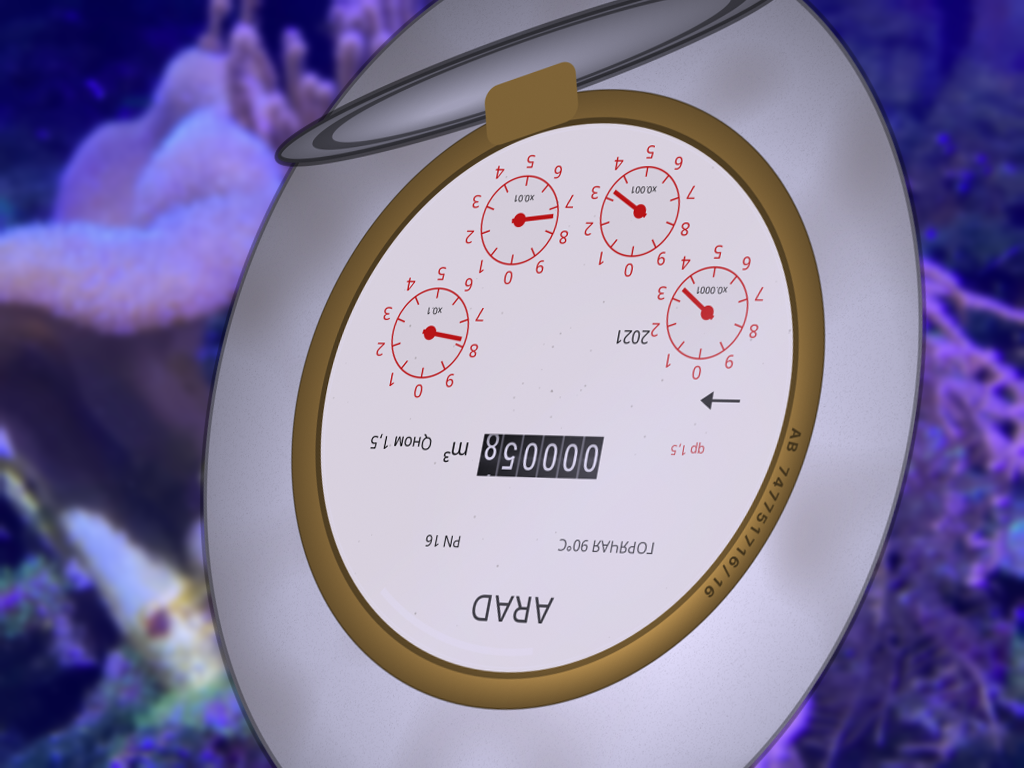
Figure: 57.7733
